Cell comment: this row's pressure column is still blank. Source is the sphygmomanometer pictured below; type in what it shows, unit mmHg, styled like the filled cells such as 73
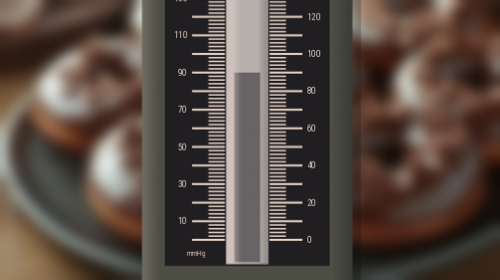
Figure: 90
